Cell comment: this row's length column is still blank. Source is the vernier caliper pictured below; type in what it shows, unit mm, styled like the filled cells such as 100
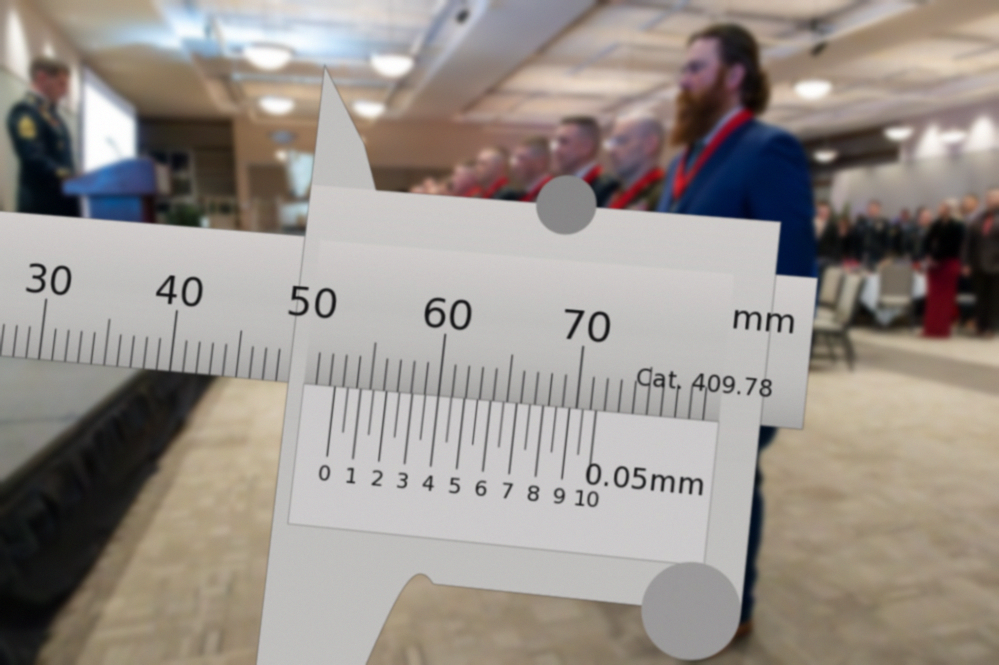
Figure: 52.4
